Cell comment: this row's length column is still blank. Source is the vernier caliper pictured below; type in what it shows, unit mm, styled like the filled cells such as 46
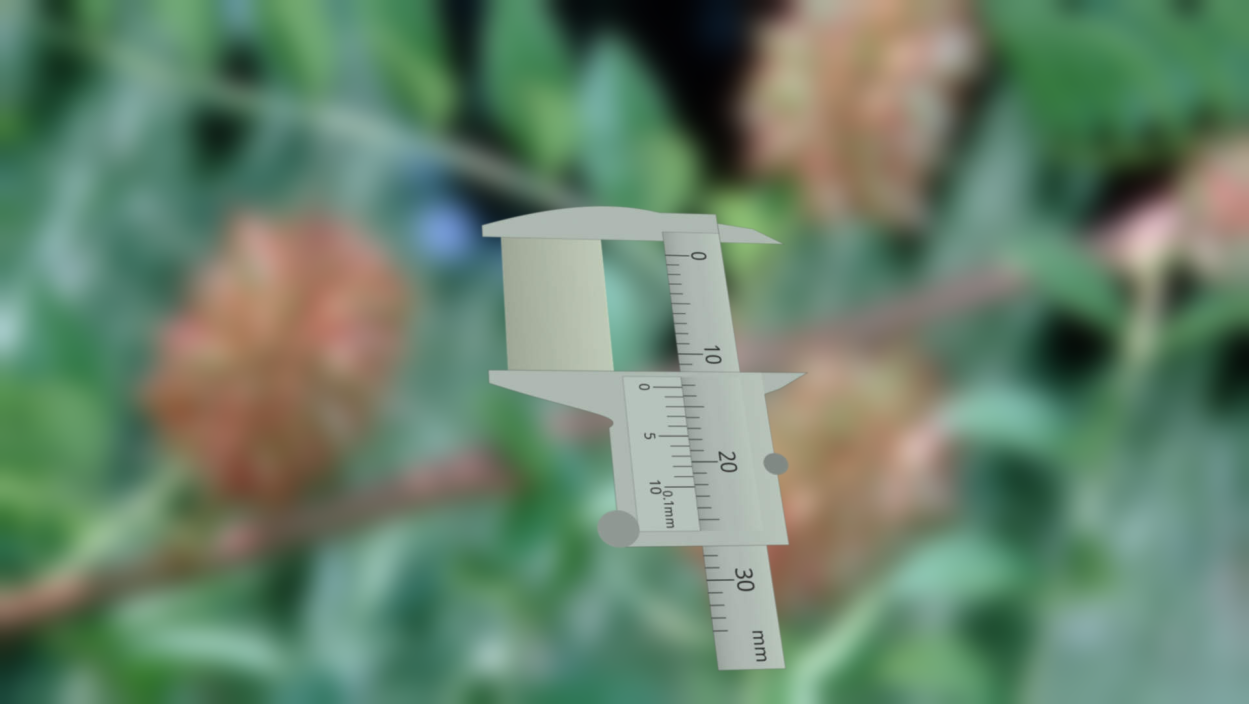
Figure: 13.2
